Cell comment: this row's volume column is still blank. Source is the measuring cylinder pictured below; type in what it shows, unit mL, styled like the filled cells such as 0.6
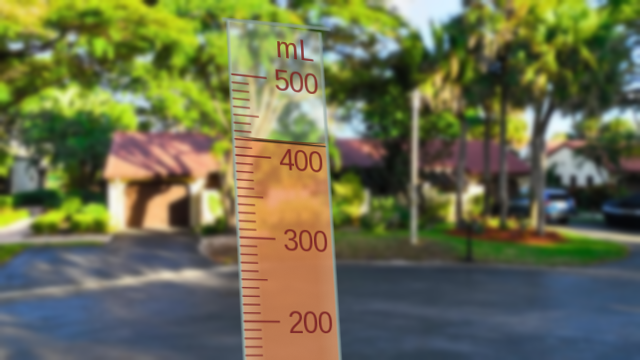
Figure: 420
